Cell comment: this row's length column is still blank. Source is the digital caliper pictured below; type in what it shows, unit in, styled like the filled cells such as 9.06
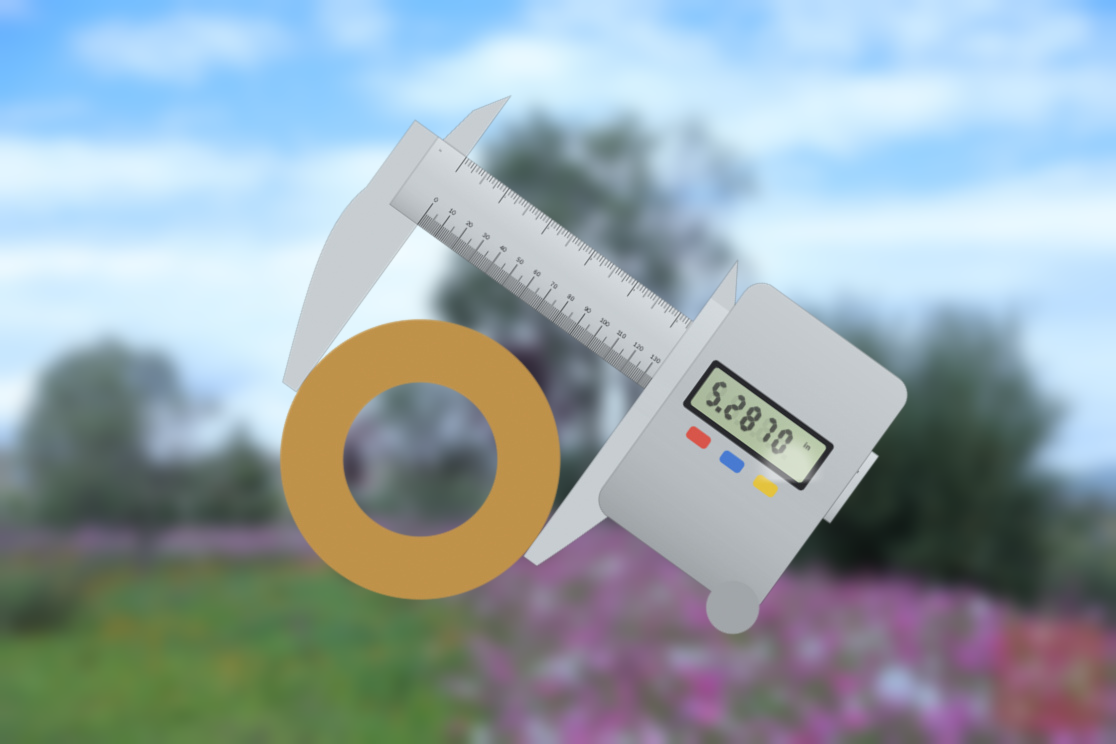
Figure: 5.2870
